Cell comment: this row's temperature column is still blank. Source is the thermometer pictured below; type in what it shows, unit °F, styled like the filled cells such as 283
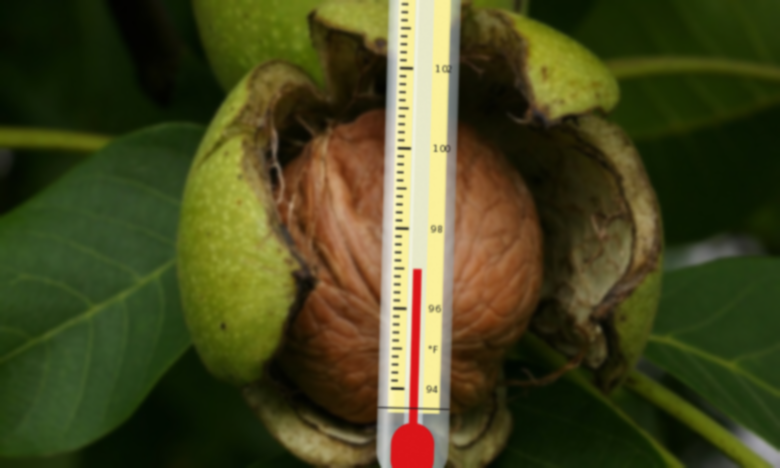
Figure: 97
